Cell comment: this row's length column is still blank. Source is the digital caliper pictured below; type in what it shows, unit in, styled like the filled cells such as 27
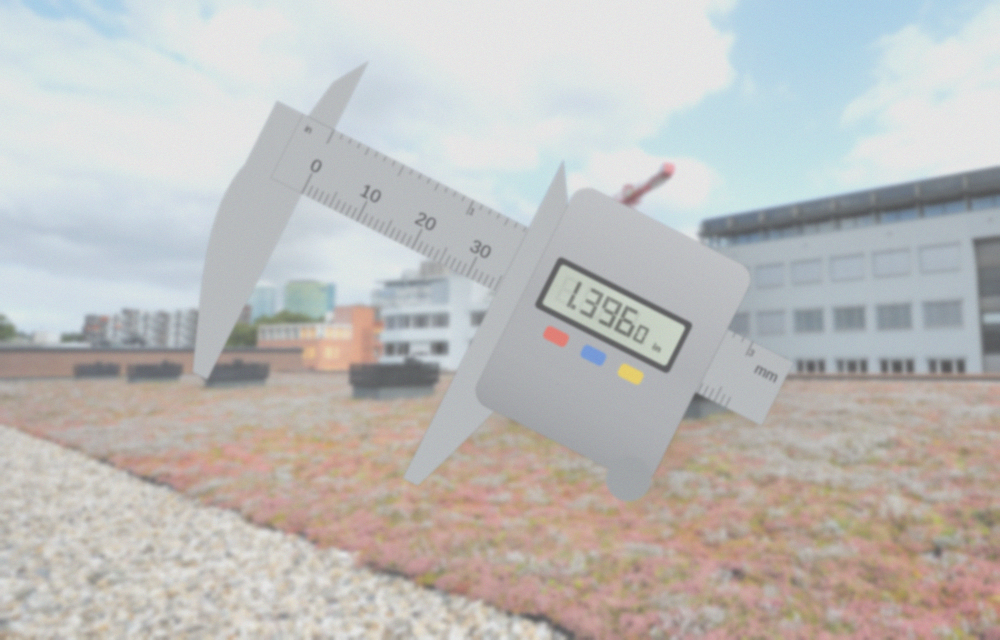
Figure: 1.3960
